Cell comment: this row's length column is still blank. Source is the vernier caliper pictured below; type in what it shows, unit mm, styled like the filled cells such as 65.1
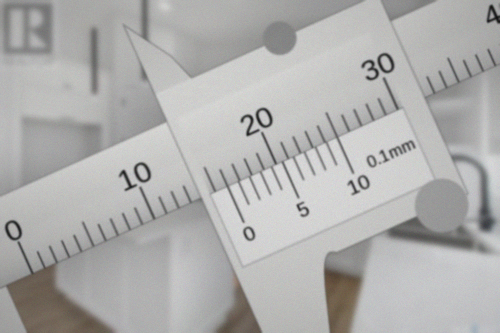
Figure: 16.0
